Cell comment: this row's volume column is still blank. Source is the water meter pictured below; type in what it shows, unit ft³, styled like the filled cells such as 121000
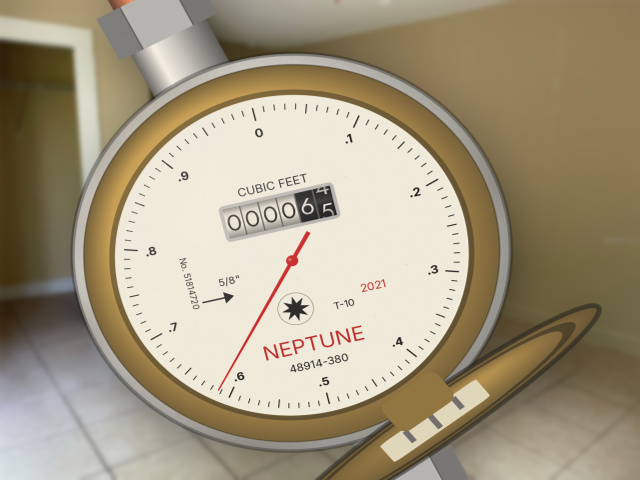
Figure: 64.61
